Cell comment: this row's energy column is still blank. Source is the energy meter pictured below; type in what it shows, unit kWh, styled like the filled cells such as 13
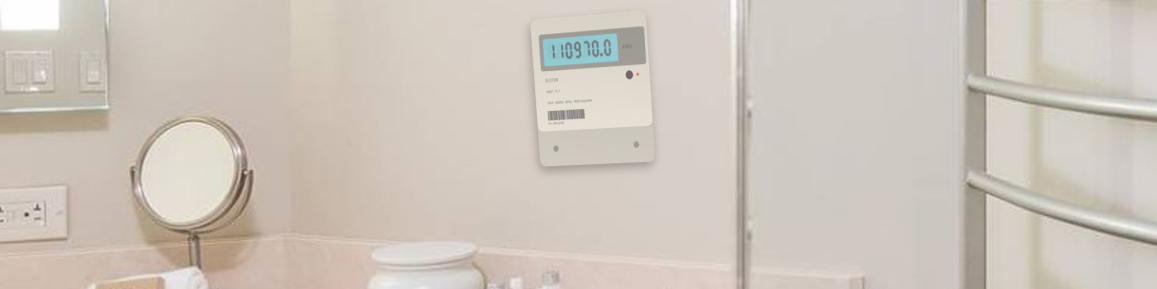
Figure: 110970.0
